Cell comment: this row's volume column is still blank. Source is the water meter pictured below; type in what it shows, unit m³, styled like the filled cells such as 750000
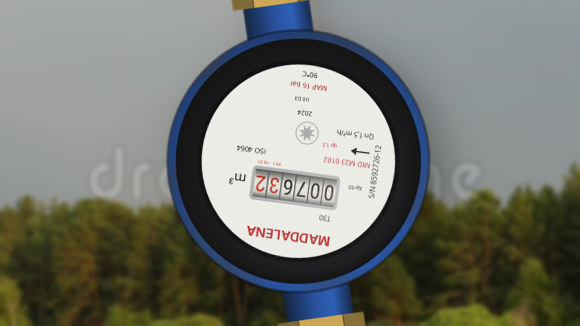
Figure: 76.32
